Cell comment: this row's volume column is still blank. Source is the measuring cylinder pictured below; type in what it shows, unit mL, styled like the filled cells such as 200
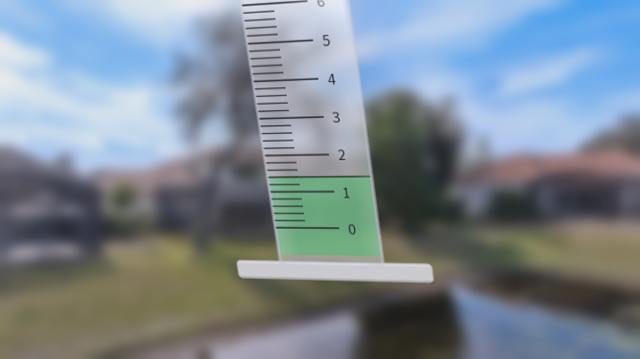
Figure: 1.4
